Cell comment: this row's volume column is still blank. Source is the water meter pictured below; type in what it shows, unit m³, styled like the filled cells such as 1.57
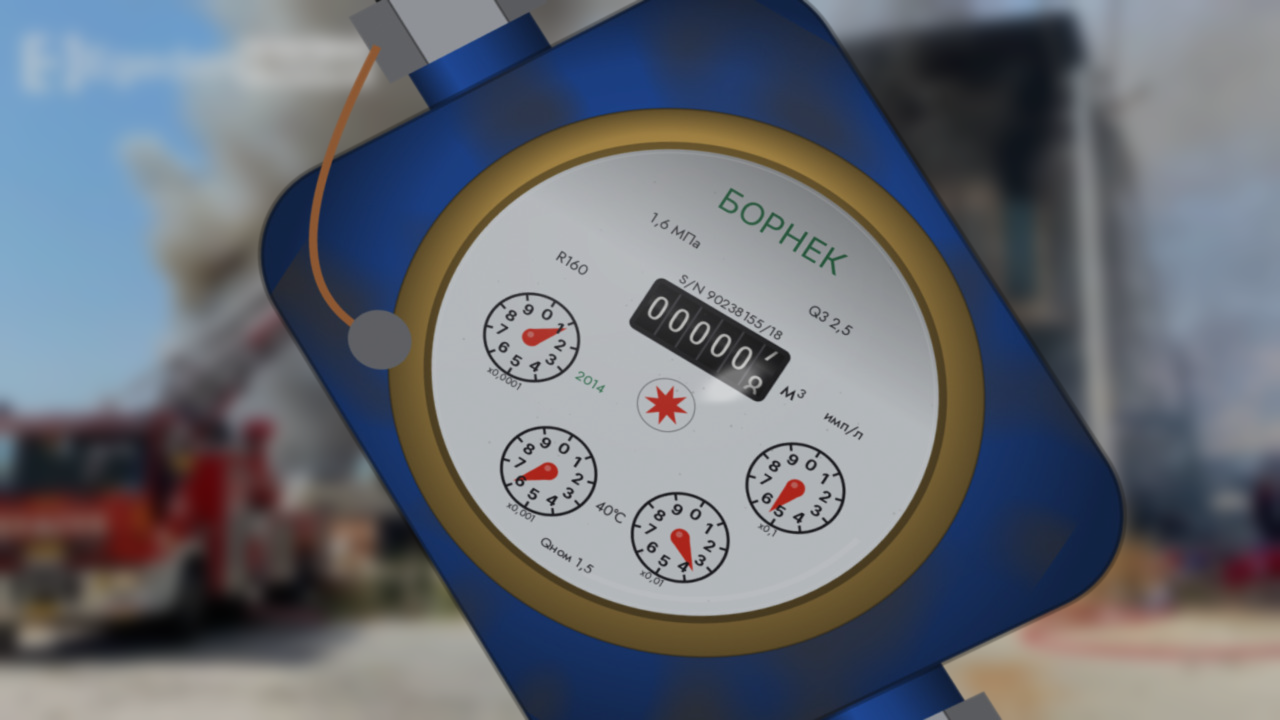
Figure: 7.5361
